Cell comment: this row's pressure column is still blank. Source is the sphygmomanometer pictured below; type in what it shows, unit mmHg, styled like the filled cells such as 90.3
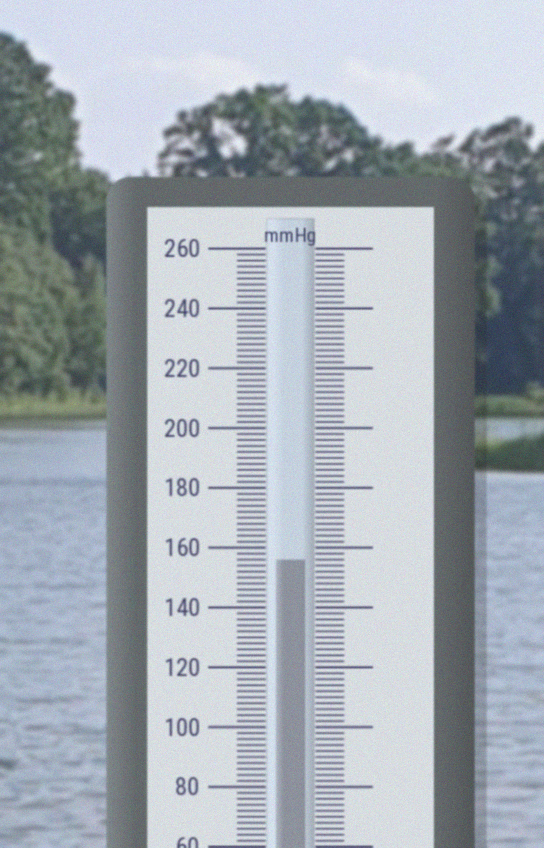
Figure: 156
